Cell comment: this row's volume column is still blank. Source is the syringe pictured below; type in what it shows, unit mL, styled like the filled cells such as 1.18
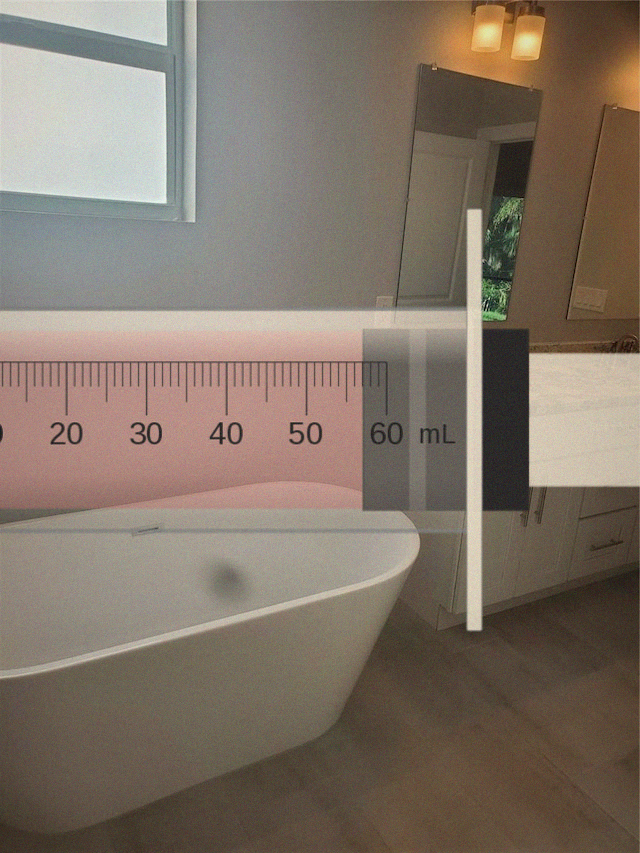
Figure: 57
